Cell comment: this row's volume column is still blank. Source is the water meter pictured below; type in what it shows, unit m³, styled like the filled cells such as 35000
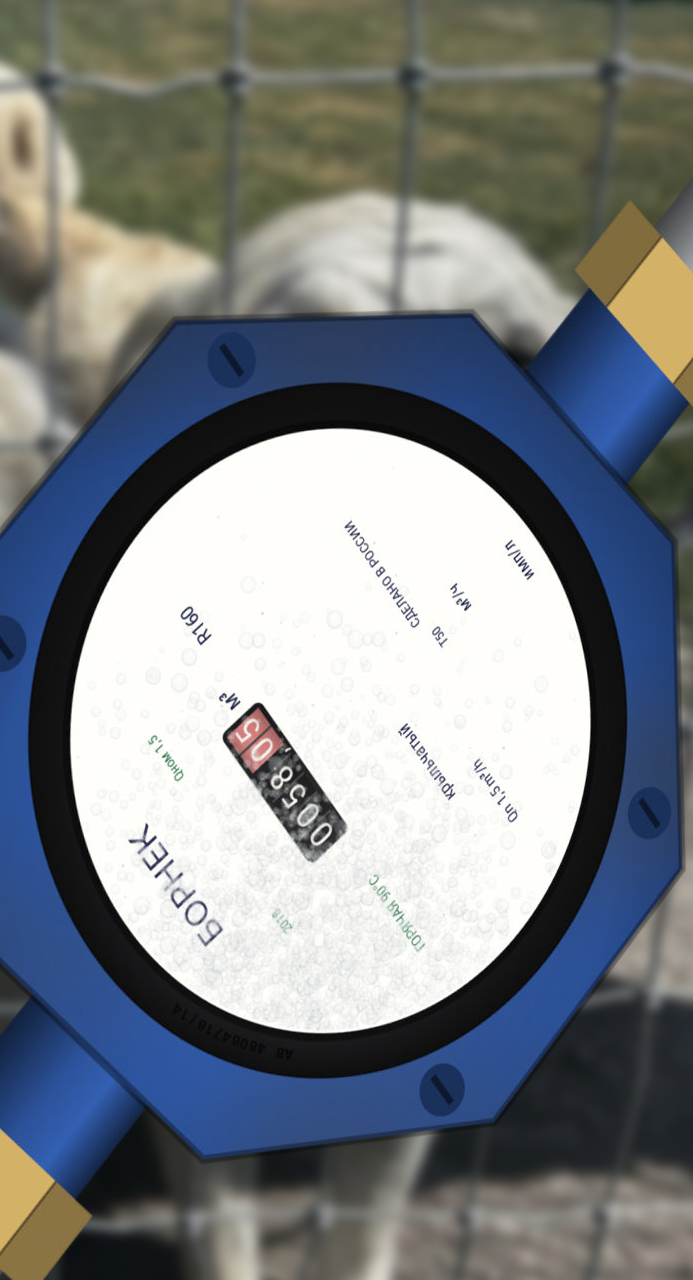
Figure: 58.05
